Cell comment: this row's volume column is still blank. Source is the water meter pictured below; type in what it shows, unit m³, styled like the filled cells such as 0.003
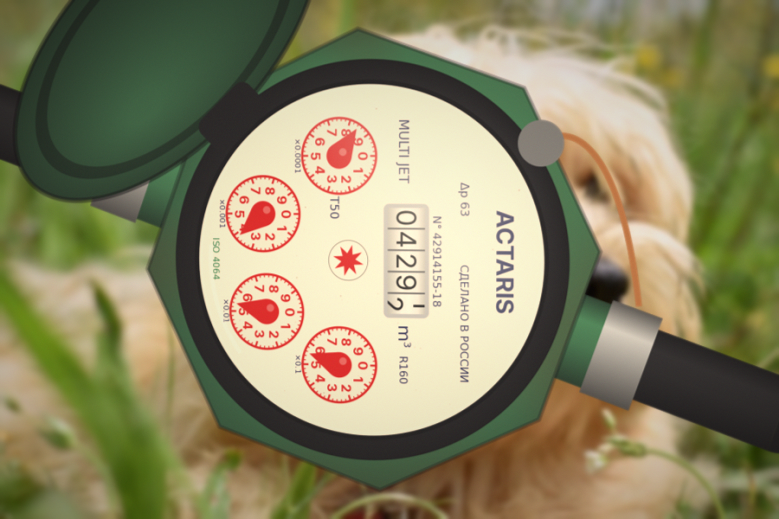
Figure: 4291.5538
